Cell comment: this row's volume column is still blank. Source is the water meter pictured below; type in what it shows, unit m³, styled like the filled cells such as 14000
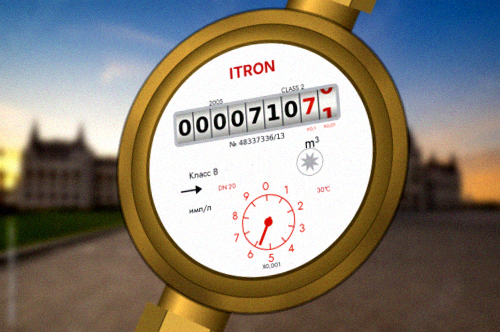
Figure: 710.705
